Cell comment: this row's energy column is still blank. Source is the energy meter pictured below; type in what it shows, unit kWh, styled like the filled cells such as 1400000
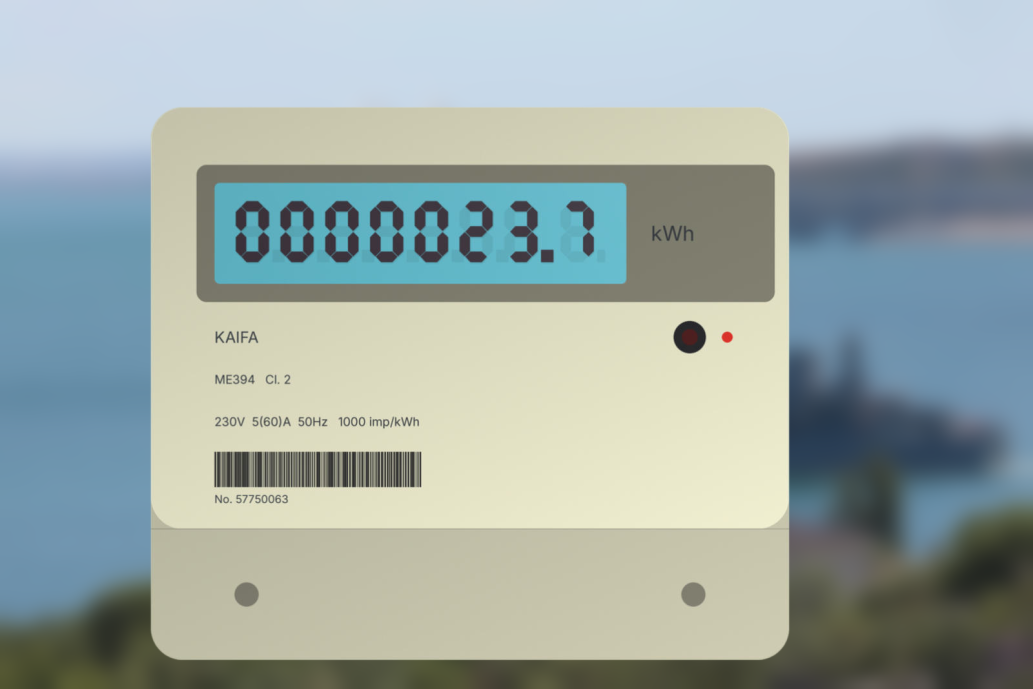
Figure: 23.7
